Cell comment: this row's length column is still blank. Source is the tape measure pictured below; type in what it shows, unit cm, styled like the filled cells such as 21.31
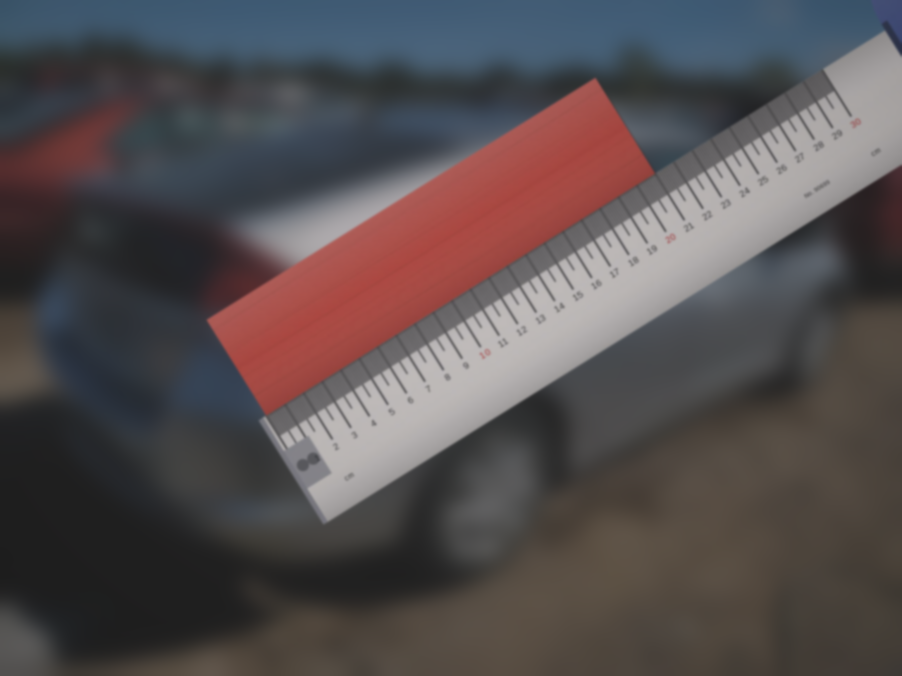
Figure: 21
